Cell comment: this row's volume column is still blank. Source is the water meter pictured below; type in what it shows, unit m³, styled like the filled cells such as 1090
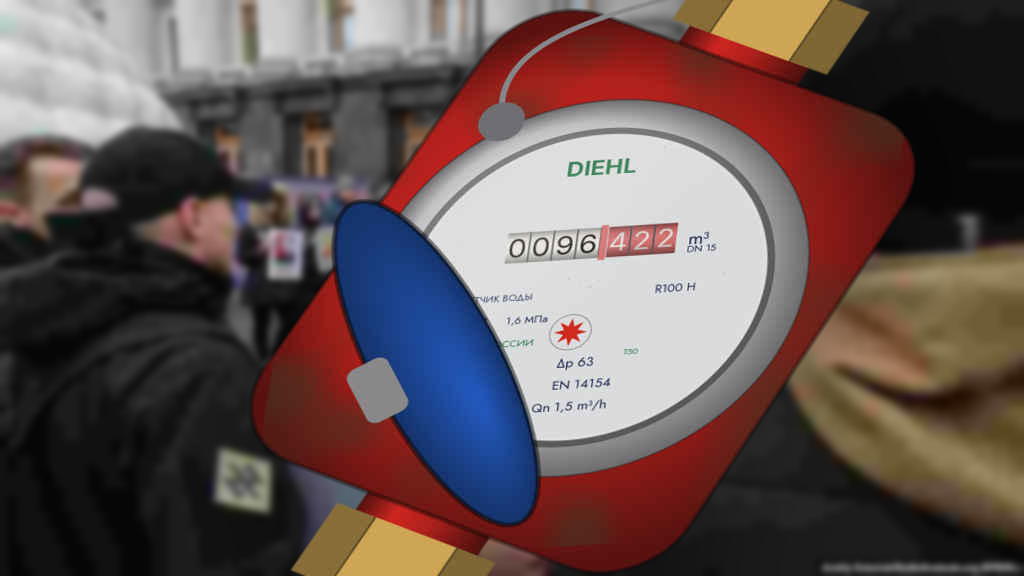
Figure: 96.422
